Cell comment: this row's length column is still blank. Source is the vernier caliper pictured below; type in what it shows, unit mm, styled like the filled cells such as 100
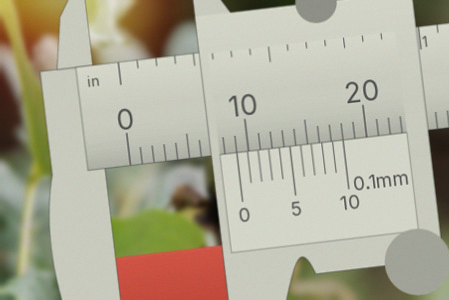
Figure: 9.0
